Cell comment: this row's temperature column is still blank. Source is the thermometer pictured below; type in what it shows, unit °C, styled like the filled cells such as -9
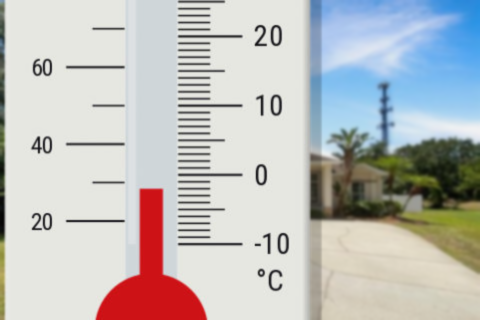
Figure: -2
